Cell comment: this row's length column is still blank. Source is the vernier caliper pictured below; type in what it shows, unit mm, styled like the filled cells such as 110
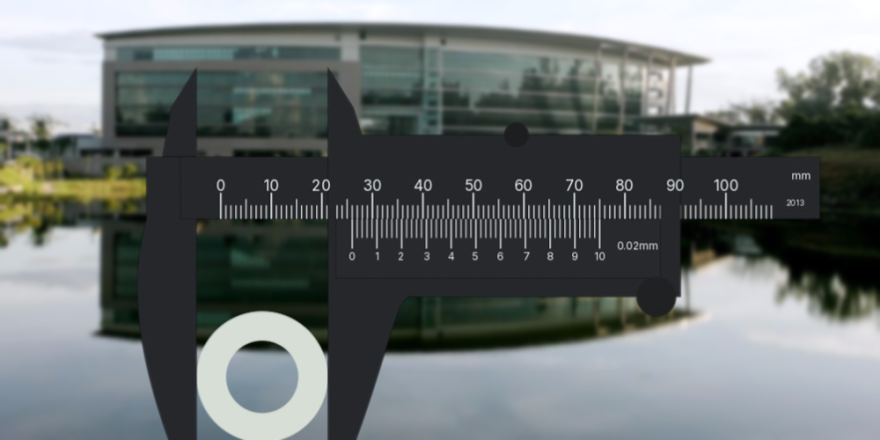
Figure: 26.0
